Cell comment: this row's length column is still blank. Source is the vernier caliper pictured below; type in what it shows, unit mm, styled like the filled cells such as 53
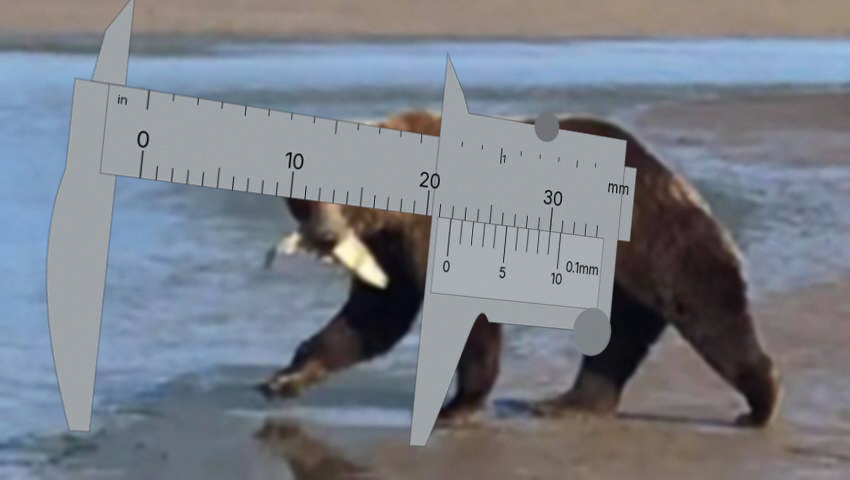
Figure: 21.9
